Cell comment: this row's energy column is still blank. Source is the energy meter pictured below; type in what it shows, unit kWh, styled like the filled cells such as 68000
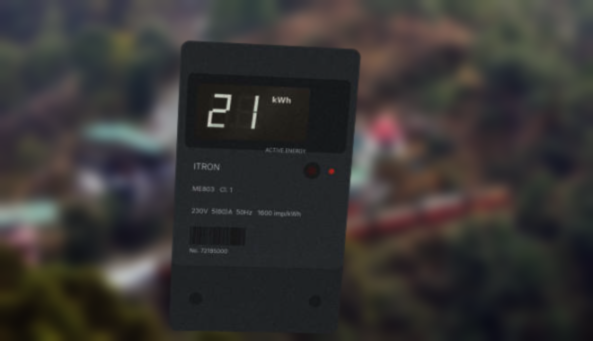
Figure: 21
